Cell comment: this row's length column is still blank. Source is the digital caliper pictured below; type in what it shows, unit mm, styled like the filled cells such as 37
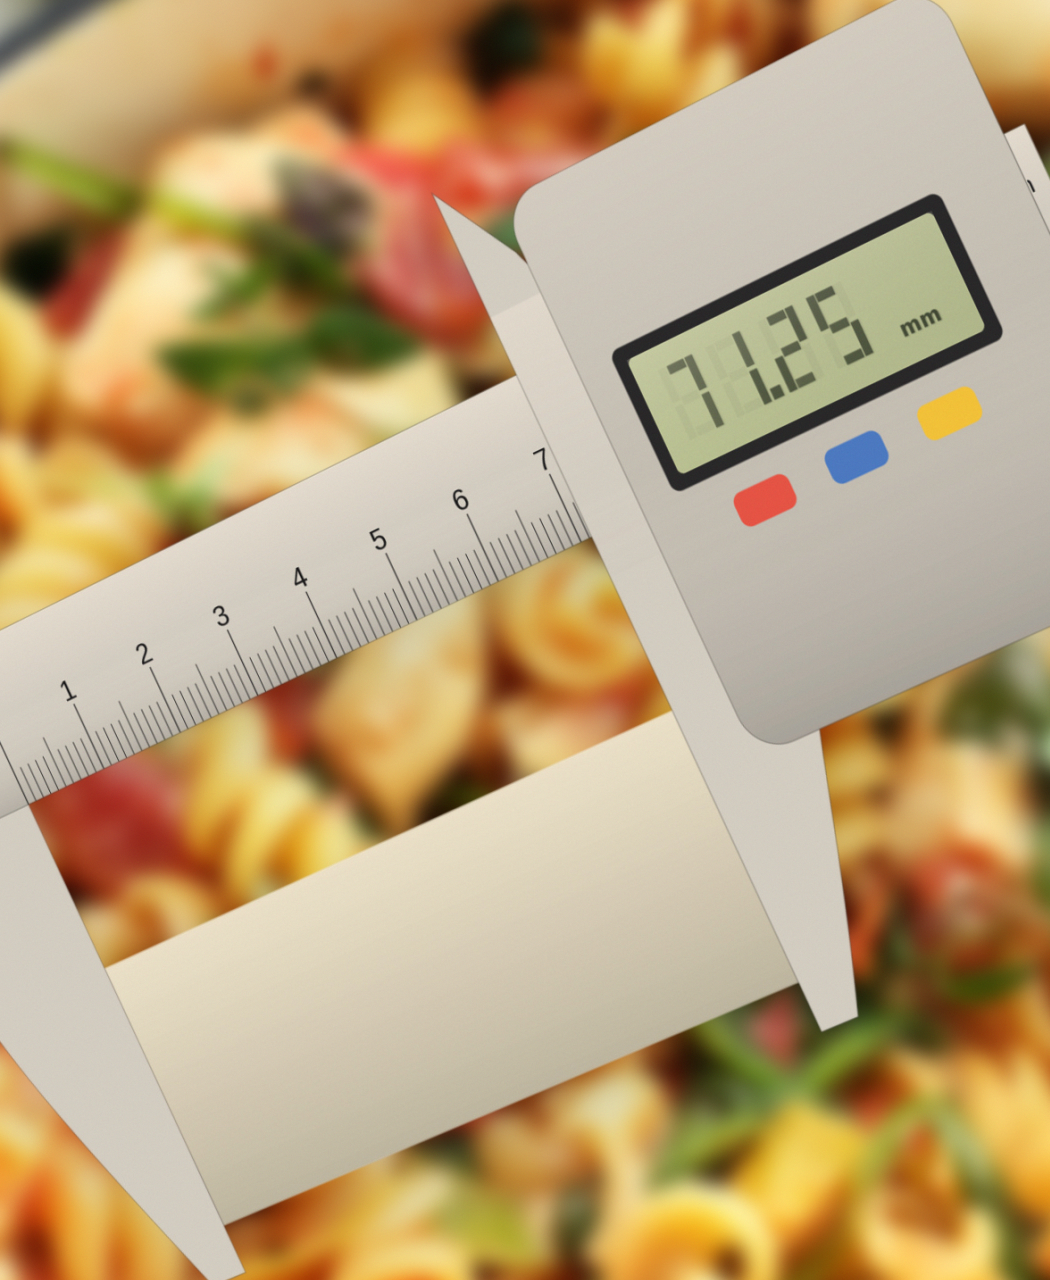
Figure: 71.25
